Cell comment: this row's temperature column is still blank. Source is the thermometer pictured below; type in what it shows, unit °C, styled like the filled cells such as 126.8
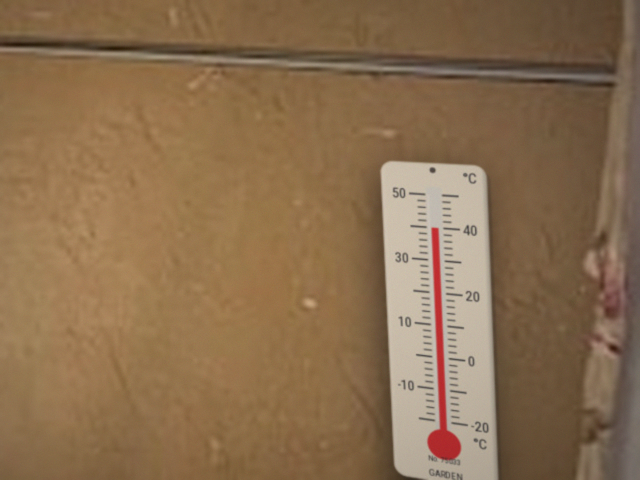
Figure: 40
